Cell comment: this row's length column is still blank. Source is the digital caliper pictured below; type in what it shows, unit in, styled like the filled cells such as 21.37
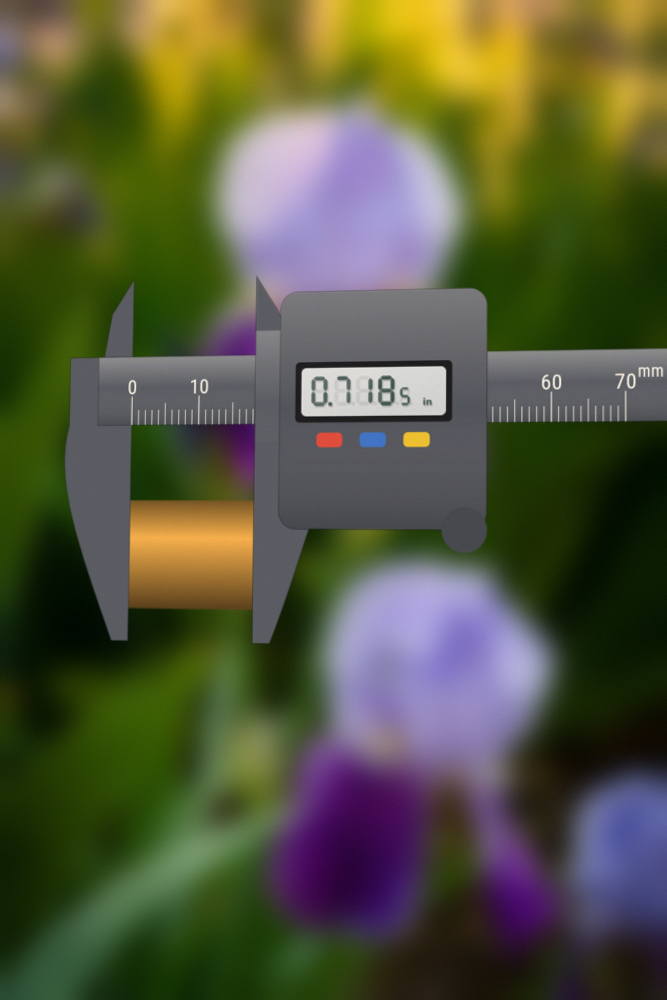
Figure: 0.7185
